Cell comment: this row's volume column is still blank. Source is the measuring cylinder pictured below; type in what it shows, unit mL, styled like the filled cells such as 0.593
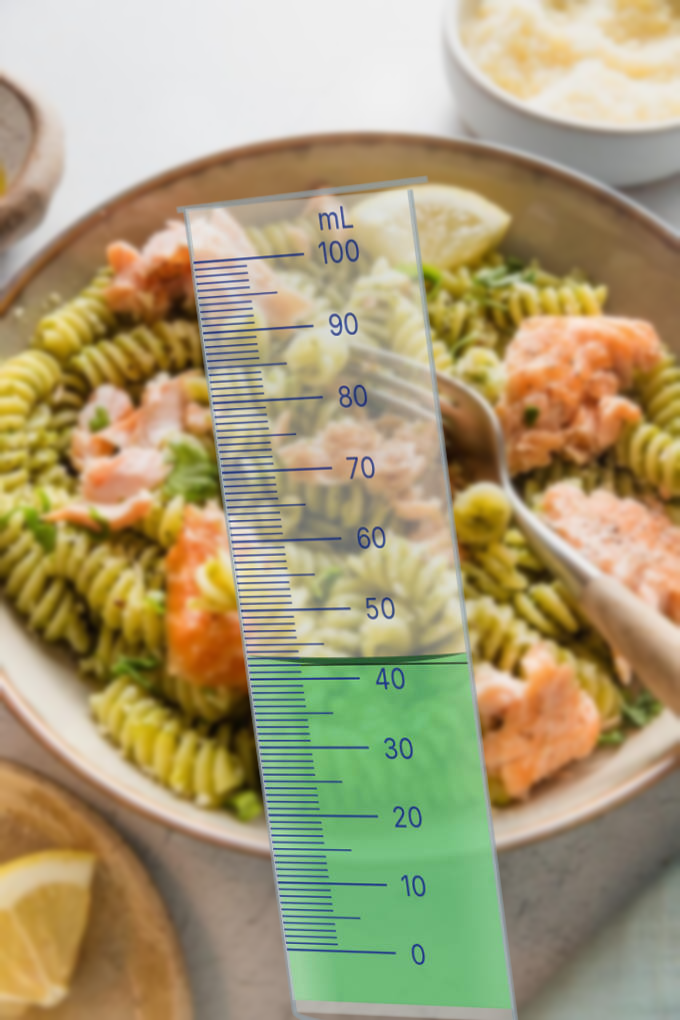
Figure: 42
